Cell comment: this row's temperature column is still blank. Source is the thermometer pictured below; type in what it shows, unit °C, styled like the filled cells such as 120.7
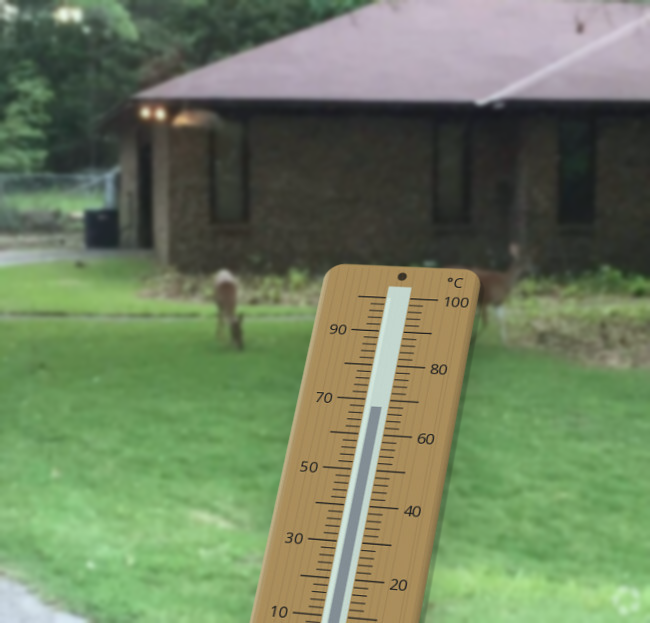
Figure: 68
